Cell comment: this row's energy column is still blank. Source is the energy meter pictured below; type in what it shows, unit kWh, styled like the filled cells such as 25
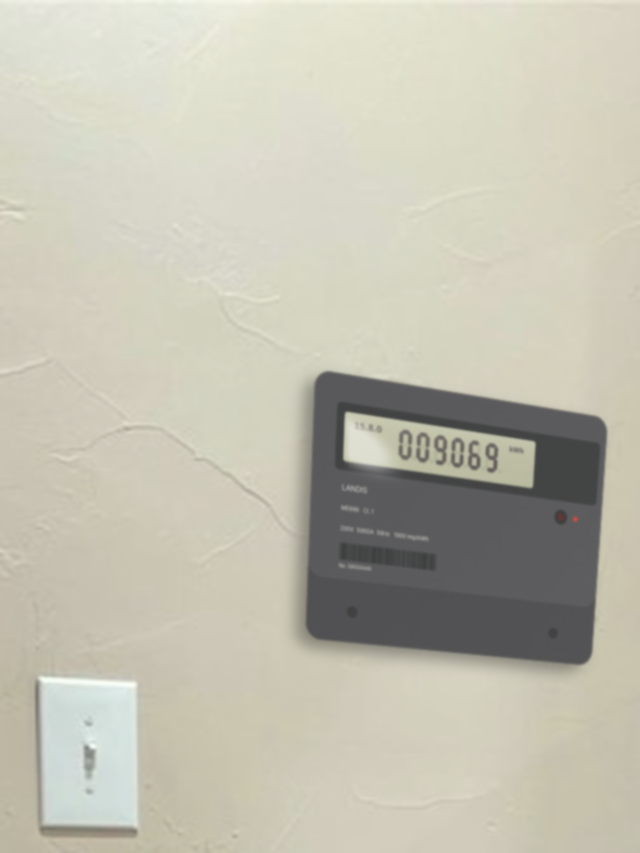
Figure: 9069
